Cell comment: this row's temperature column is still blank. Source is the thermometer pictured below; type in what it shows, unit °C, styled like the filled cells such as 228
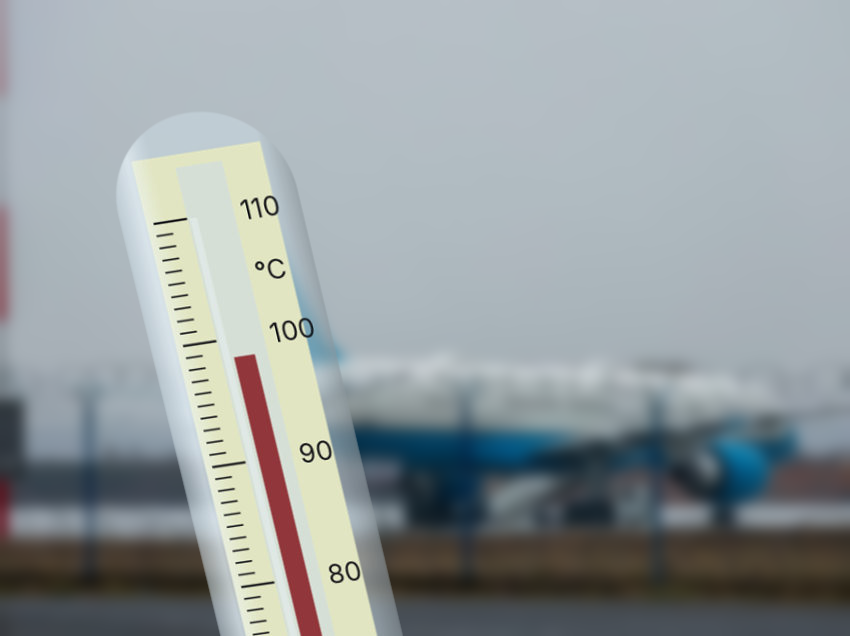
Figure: 98.5
